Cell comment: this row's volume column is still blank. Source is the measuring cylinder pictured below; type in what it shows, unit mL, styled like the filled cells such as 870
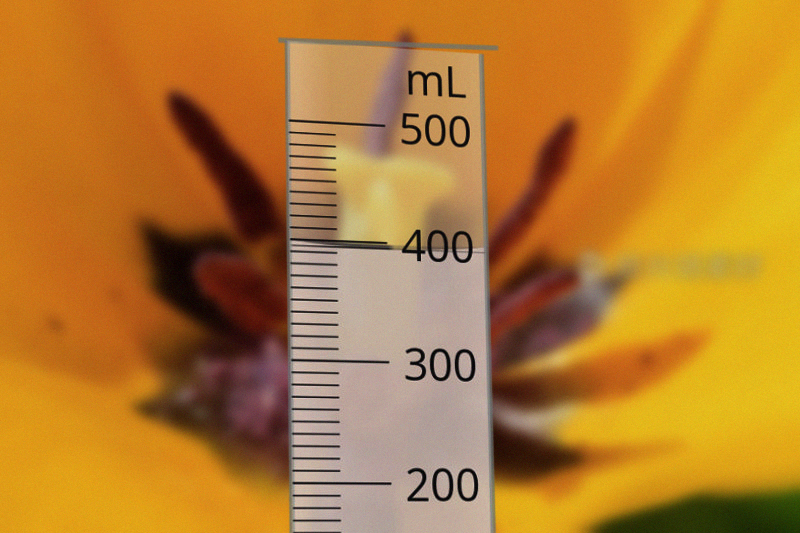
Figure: 395
